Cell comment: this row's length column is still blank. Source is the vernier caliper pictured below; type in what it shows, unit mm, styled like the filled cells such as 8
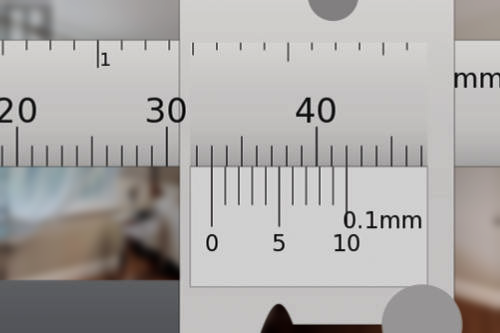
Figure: 33.0
